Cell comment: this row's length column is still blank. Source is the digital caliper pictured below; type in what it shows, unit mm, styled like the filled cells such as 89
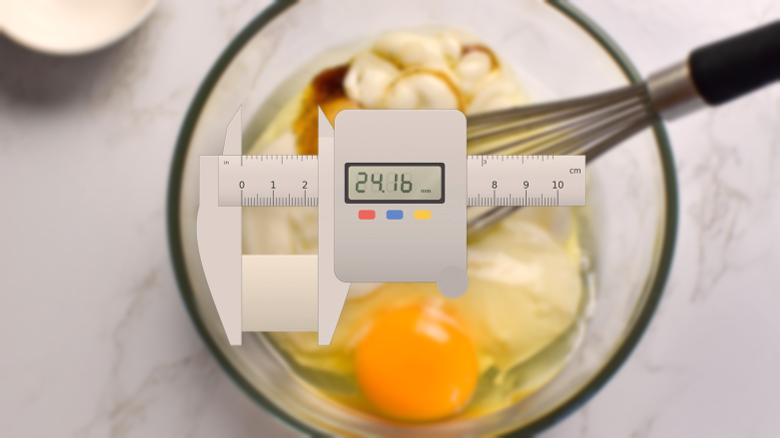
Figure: 24.16
